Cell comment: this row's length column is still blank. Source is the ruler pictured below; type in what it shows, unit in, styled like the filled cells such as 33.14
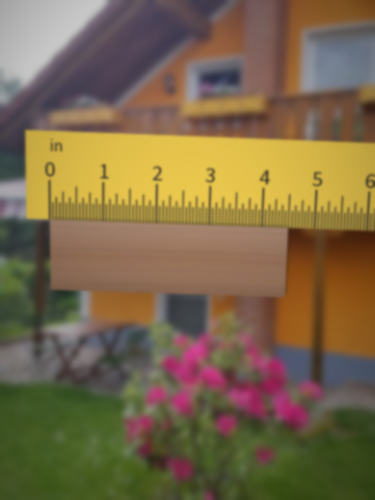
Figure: 4.5
